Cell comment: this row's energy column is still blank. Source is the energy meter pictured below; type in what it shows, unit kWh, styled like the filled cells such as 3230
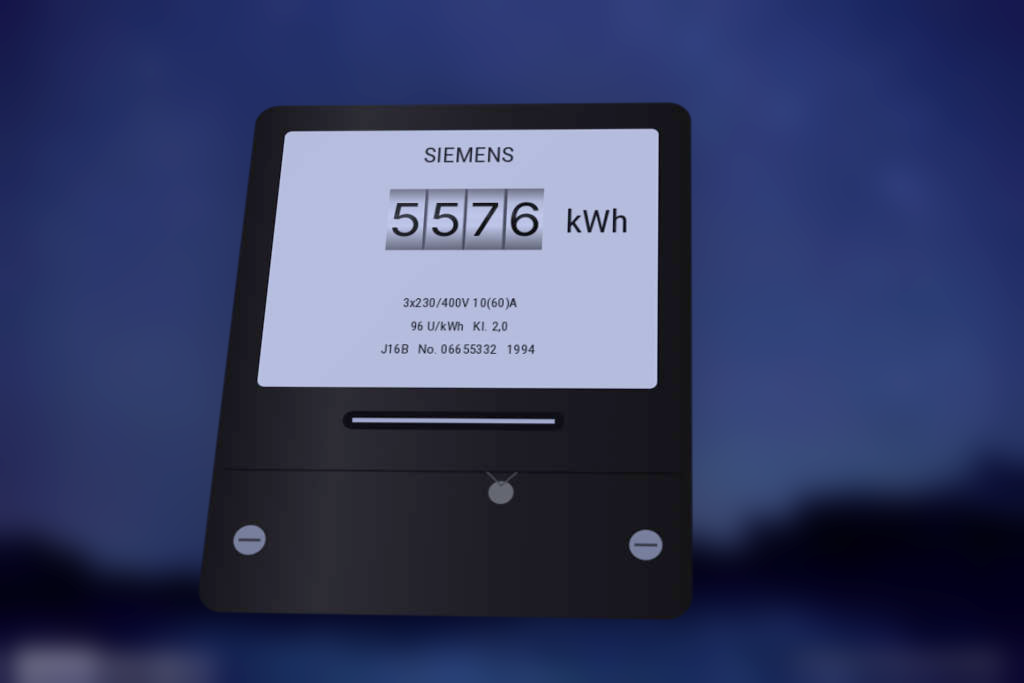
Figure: 5576
